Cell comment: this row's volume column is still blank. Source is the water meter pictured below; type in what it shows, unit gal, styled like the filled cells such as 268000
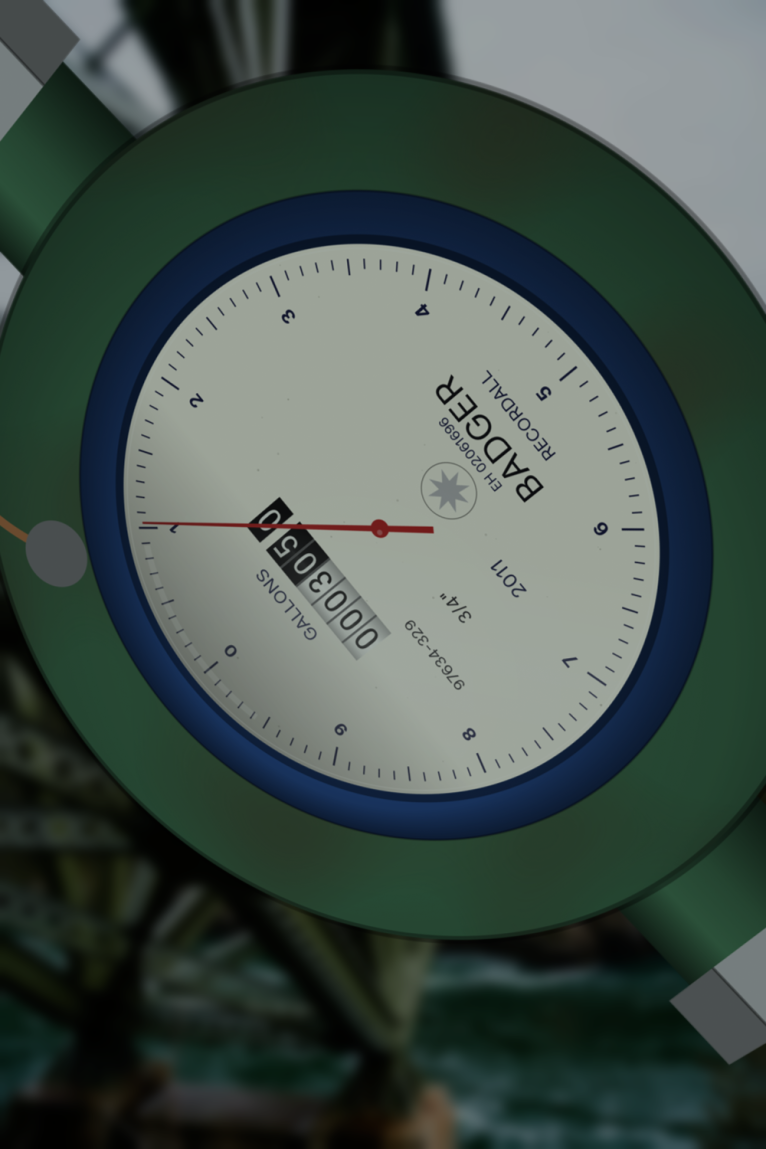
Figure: 3051.0
